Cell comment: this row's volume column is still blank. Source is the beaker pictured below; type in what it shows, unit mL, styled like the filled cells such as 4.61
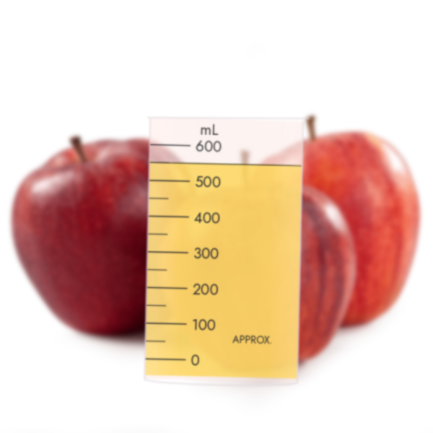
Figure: 550
